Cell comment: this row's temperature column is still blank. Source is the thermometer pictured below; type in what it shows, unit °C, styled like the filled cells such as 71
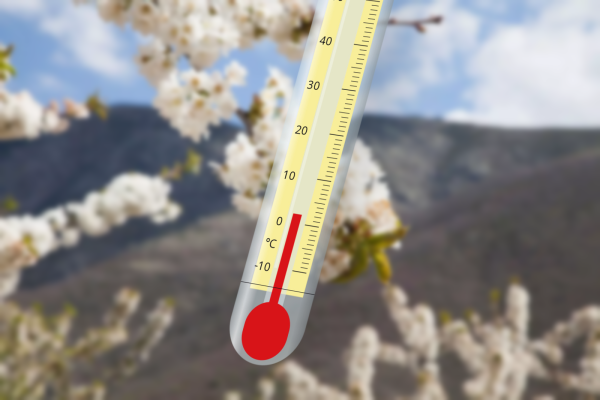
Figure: 2
